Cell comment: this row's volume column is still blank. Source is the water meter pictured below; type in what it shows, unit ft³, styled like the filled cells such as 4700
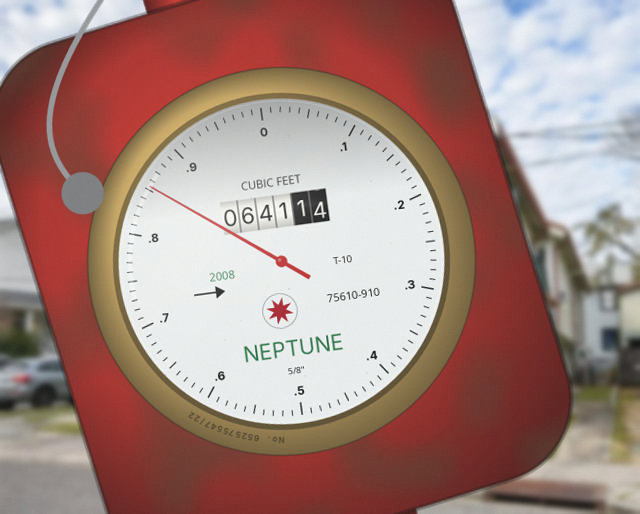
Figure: 64113.85
